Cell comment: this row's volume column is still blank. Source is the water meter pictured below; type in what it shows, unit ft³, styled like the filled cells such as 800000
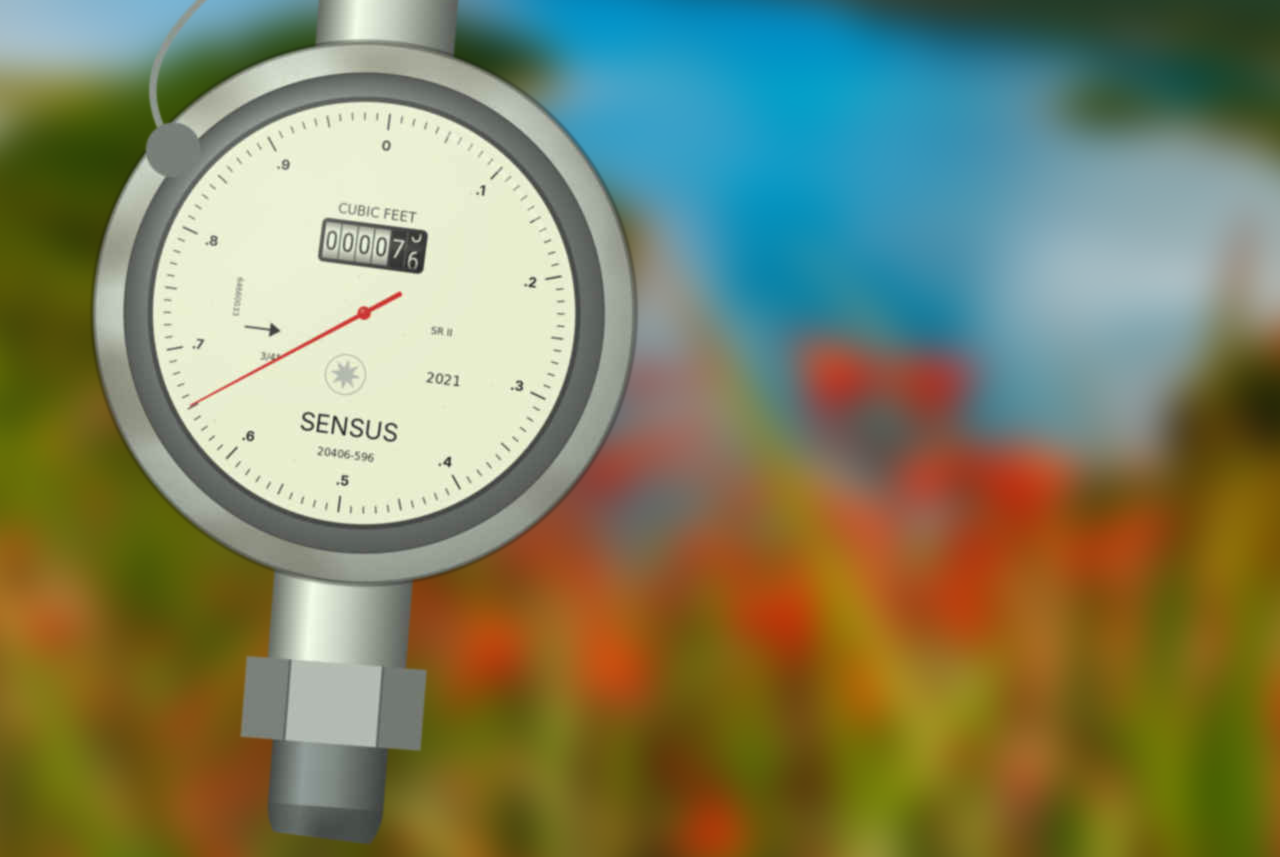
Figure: 75.65
